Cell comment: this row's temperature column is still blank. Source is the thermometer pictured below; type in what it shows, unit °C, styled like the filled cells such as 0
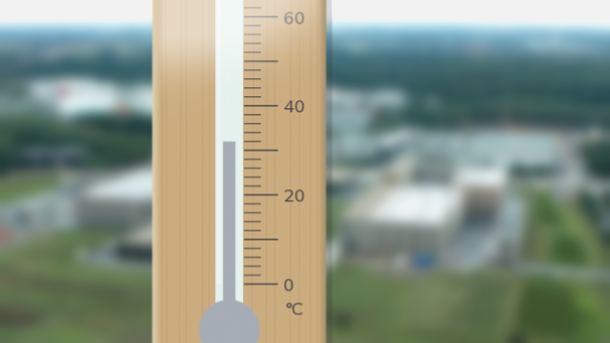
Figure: 32
